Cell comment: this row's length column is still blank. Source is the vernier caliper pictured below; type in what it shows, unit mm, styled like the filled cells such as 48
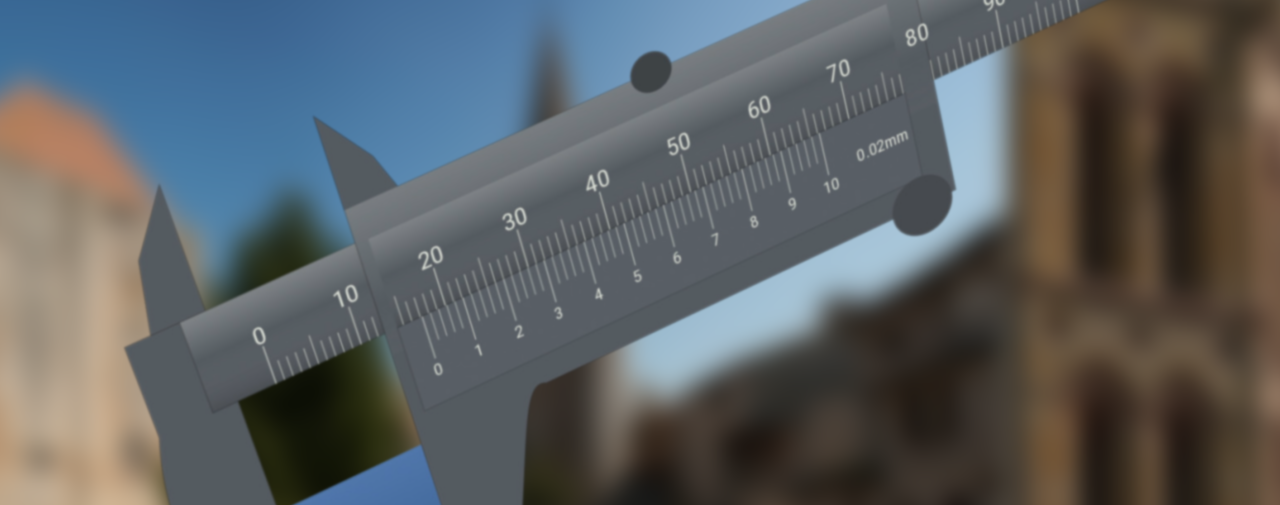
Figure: 17.2
